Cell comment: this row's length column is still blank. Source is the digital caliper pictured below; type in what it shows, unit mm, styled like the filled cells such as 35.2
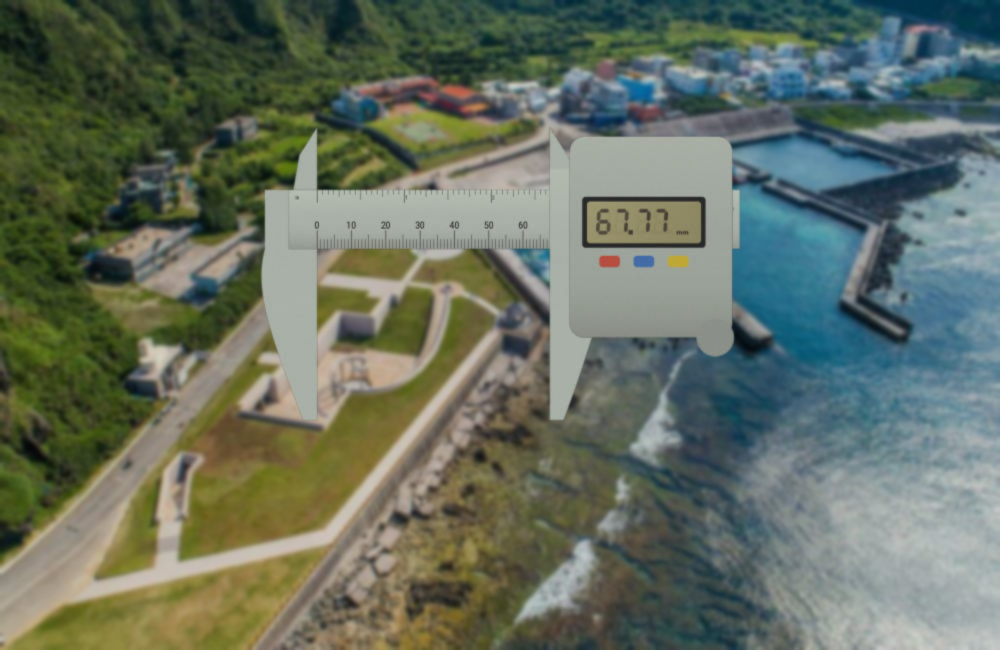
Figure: 67.77
